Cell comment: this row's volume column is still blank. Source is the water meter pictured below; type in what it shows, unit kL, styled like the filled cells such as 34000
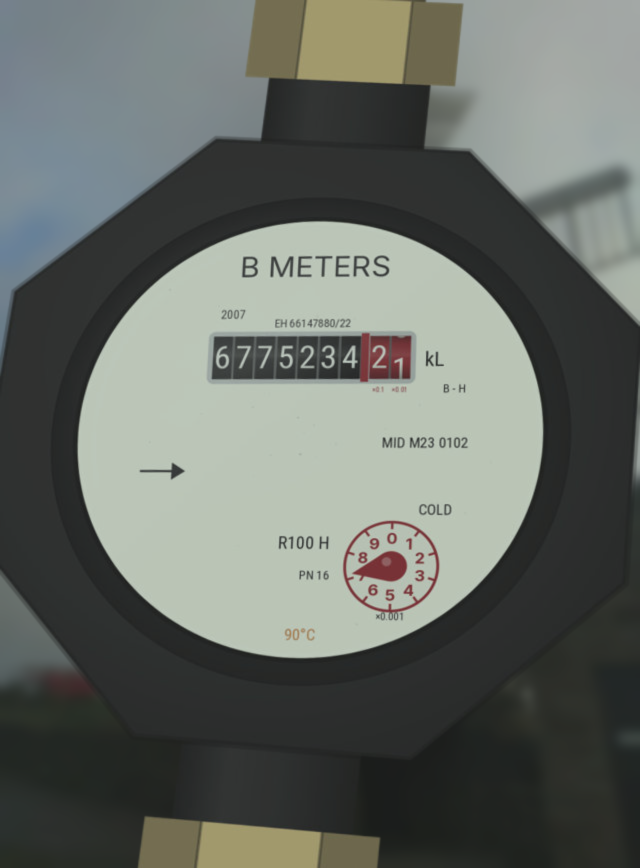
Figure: 6775234.207
